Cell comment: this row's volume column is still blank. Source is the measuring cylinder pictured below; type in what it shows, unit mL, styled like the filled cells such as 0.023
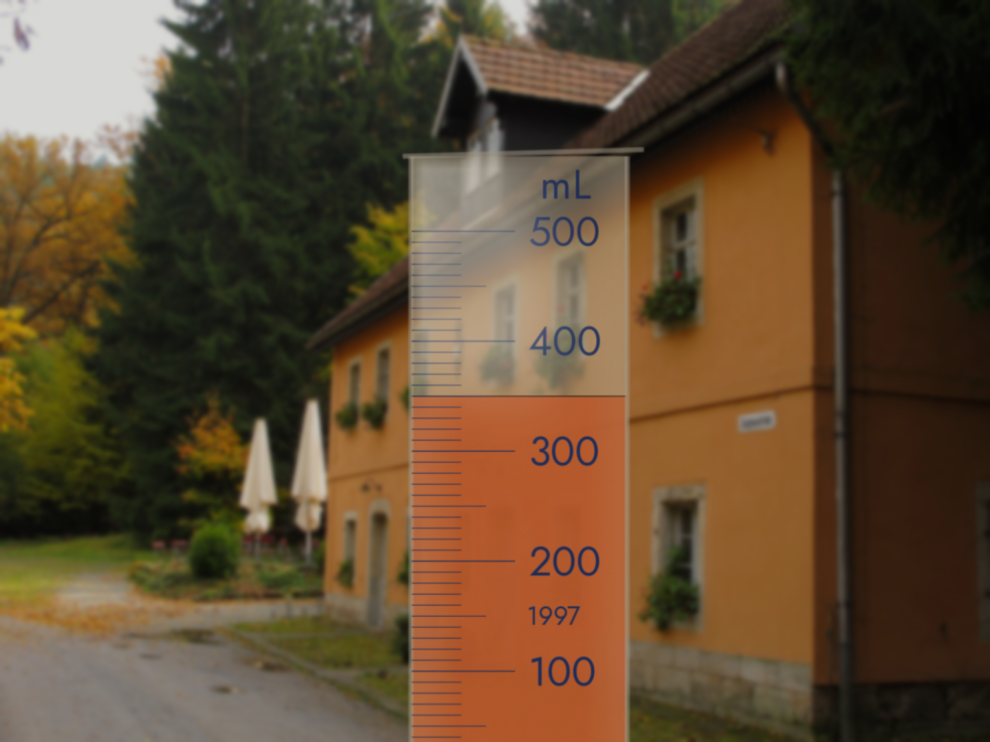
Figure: 350
